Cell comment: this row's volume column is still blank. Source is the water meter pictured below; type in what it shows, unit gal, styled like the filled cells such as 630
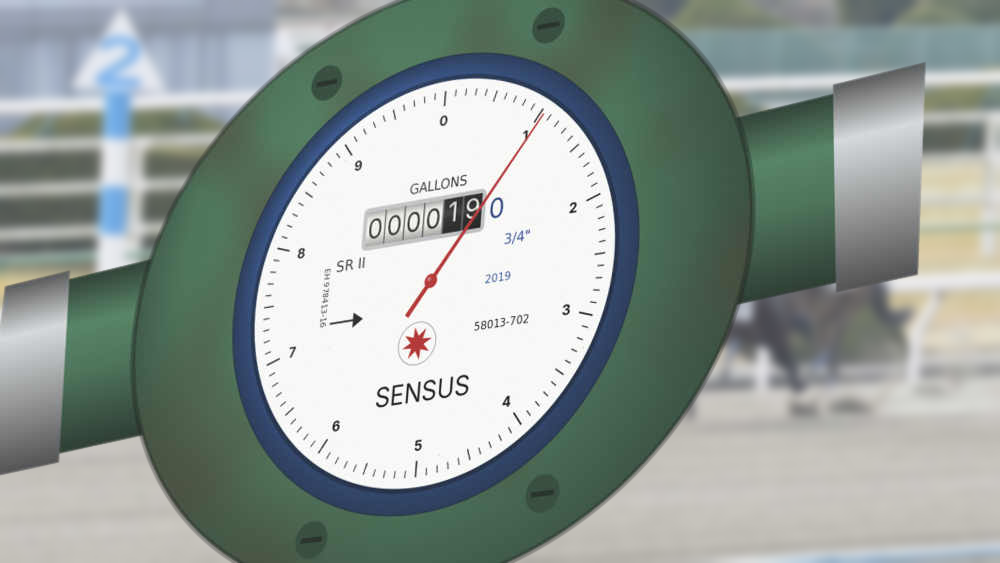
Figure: 191.0
